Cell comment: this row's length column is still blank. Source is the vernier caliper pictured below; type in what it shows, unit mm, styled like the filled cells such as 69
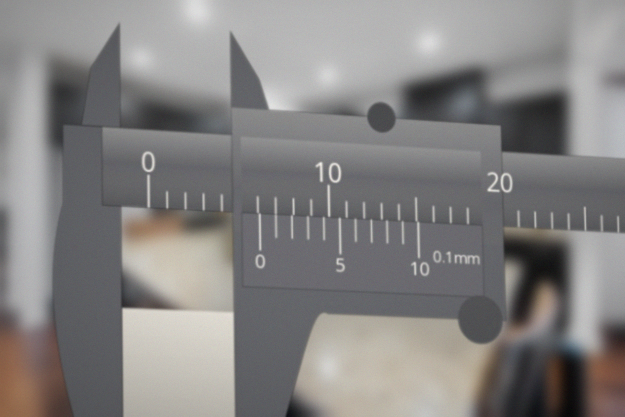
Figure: 6.1
